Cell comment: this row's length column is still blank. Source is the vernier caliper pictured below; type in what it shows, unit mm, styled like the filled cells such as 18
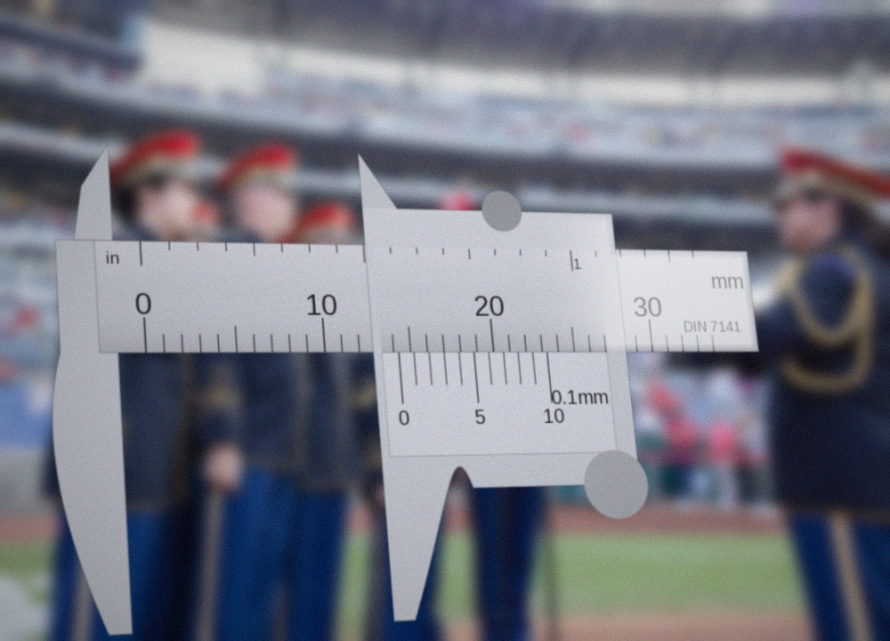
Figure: 14.3
